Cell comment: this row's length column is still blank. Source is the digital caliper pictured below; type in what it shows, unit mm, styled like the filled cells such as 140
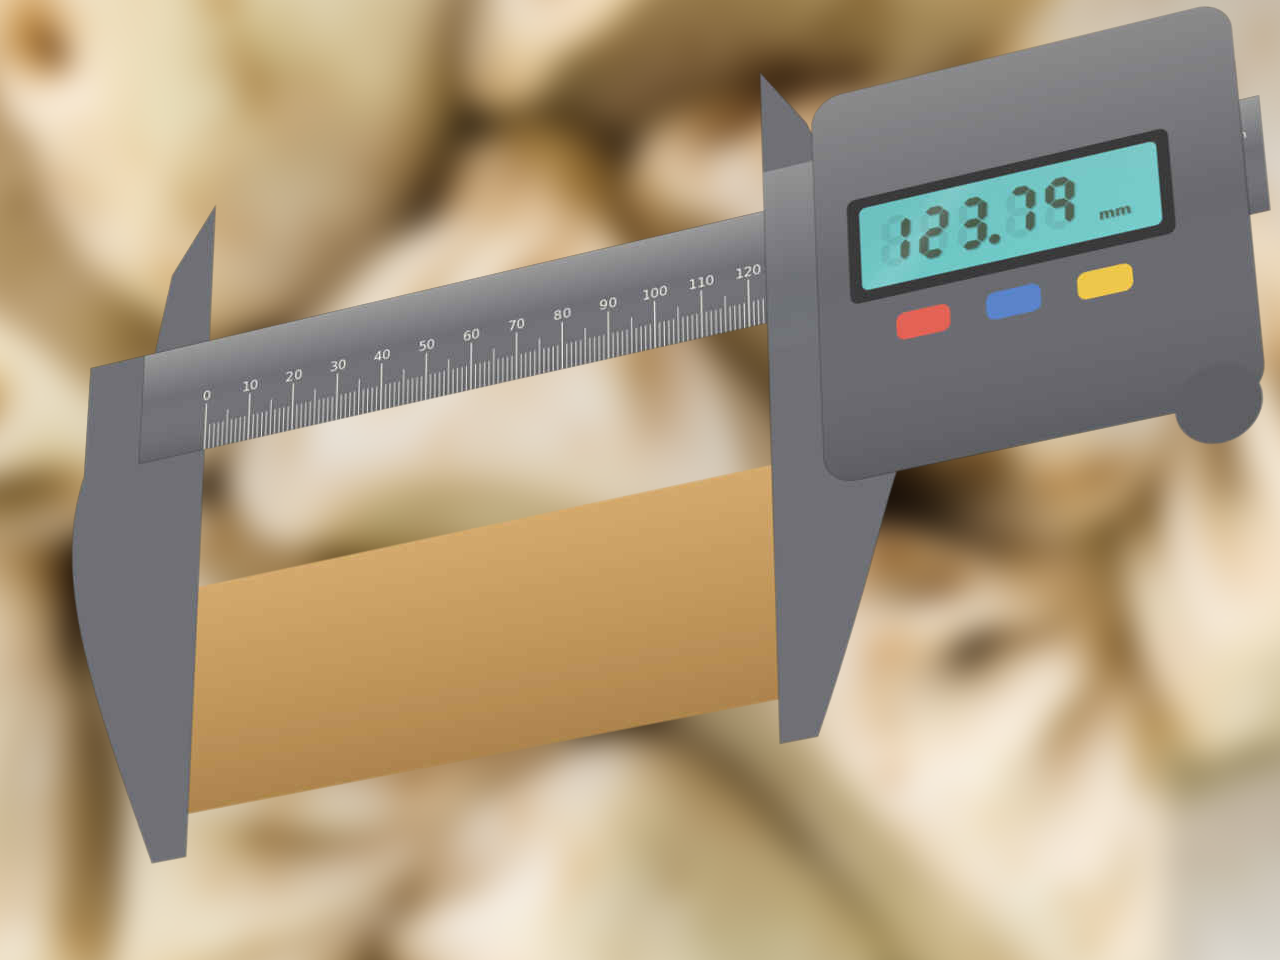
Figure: 123.79
